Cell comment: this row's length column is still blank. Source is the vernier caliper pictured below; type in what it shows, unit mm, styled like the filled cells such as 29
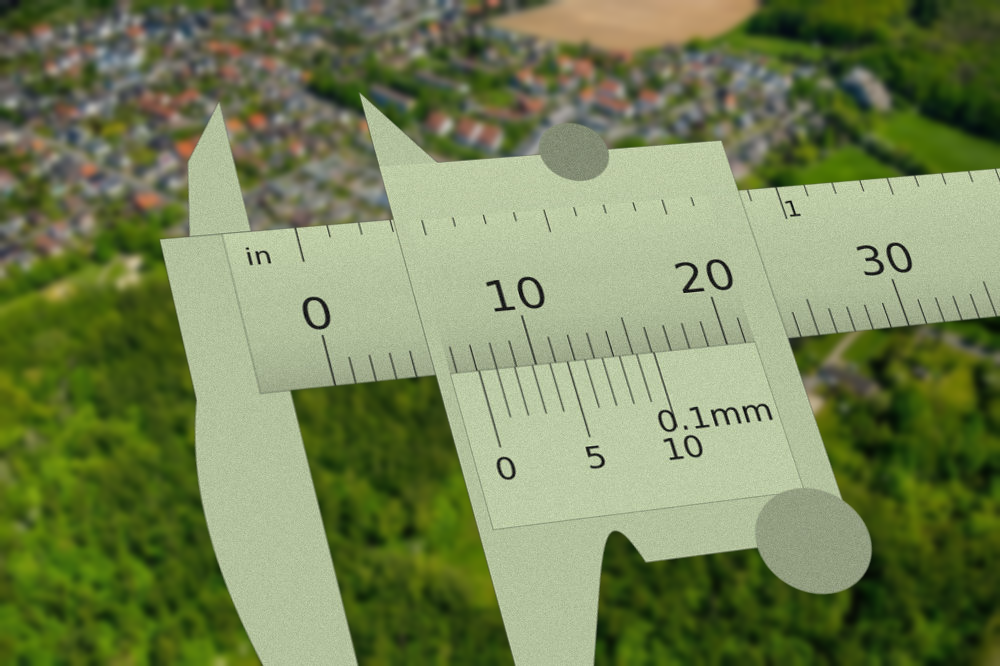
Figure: 7.1
